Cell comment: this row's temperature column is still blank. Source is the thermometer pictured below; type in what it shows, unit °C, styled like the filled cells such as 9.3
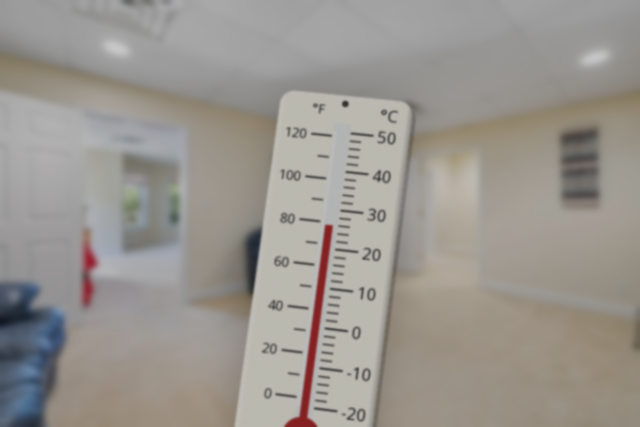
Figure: 26
